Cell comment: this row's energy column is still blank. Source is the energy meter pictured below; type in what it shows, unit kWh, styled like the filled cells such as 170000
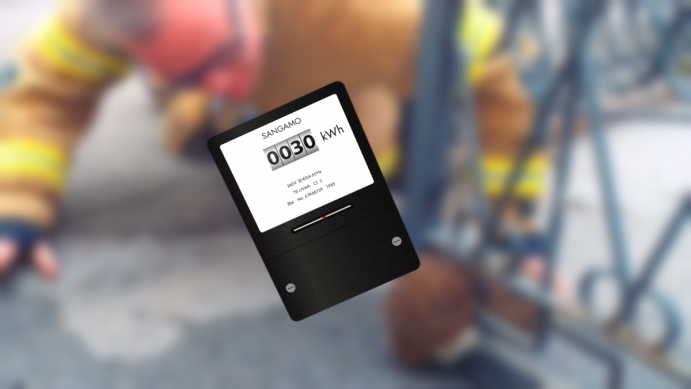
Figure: 30
